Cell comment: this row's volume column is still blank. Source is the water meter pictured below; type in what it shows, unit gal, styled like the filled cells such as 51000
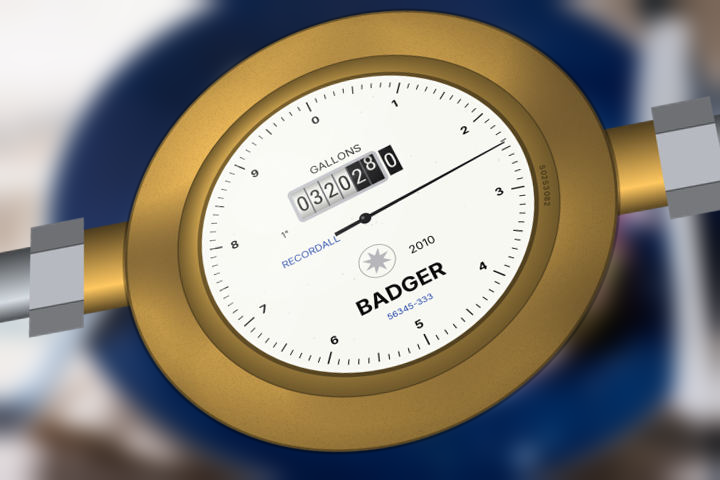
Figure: 320282.4
